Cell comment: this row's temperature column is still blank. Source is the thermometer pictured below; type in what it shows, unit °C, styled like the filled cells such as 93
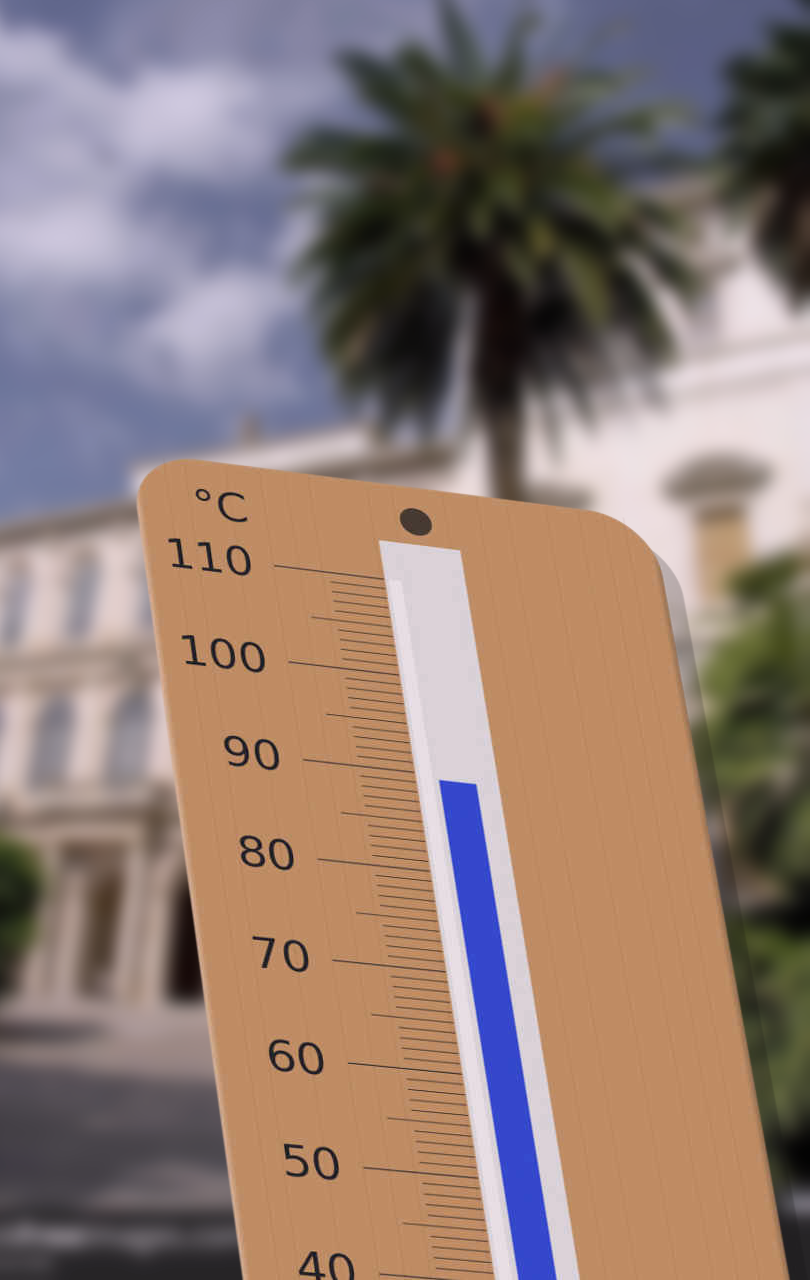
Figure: 89.5
